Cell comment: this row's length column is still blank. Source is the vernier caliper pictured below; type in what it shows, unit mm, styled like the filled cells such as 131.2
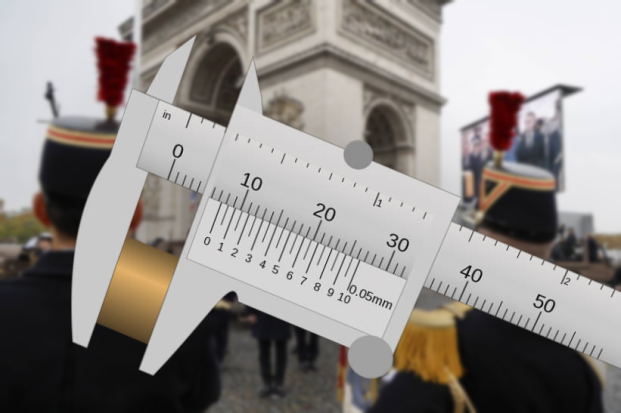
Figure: 7.4
